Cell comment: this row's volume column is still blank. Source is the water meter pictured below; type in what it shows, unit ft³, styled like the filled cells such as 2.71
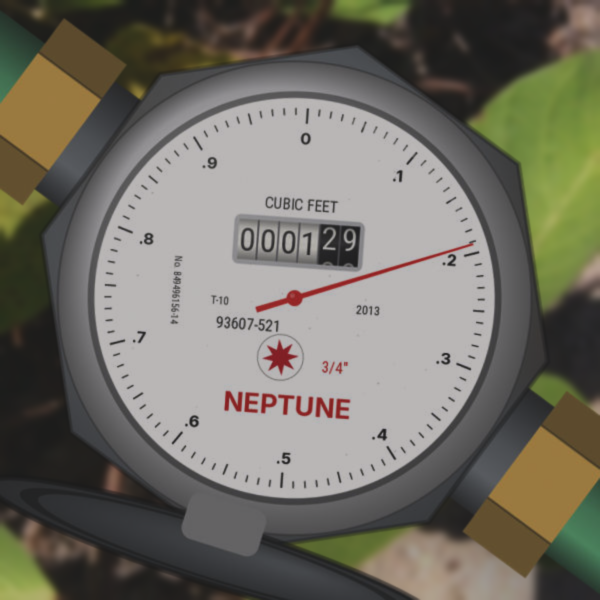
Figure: 129.19
